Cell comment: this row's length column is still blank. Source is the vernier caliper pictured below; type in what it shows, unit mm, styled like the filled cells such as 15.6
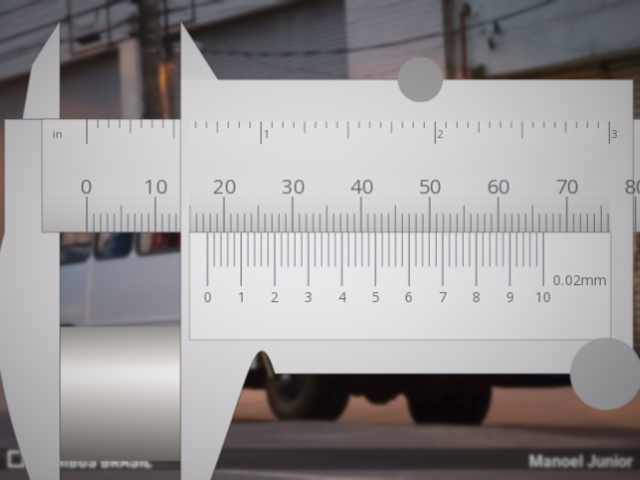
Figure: 17.6
